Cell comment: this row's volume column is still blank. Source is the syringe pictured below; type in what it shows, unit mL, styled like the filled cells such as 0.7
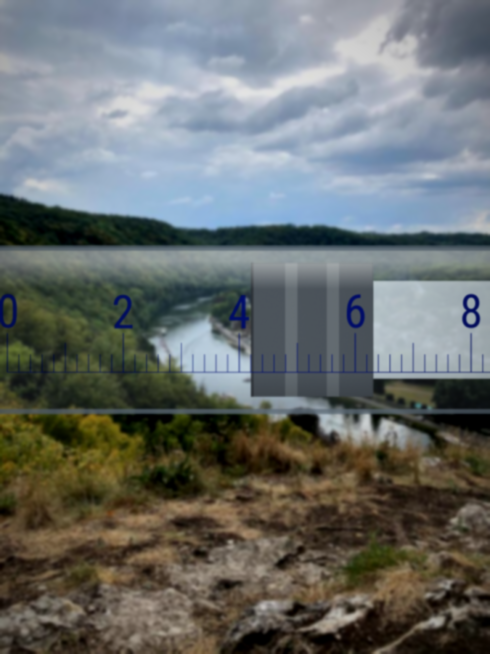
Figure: 4.2
